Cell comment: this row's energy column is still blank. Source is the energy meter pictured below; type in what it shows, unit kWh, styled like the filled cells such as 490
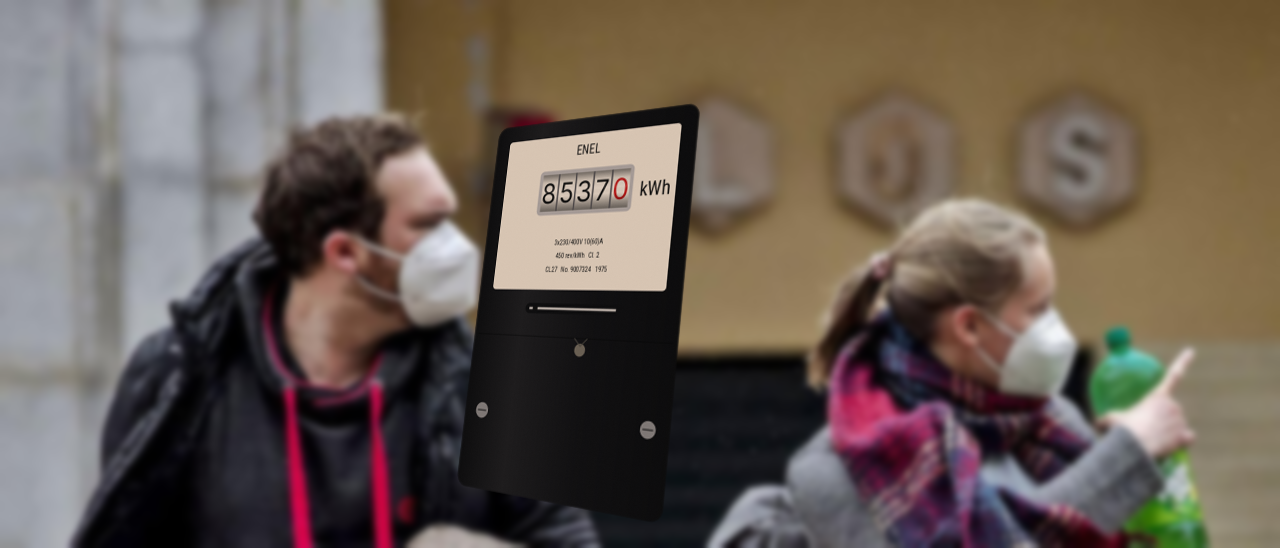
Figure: 8537.0
